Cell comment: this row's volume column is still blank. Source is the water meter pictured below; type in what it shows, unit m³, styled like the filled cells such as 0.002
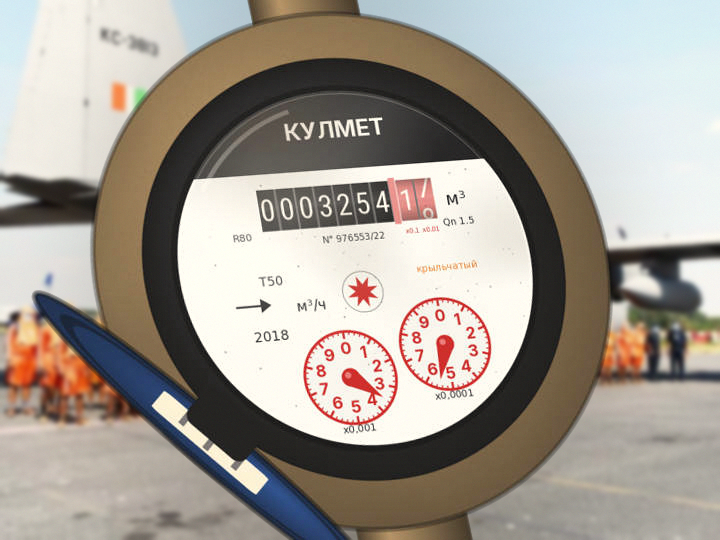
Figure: 3254.1735
